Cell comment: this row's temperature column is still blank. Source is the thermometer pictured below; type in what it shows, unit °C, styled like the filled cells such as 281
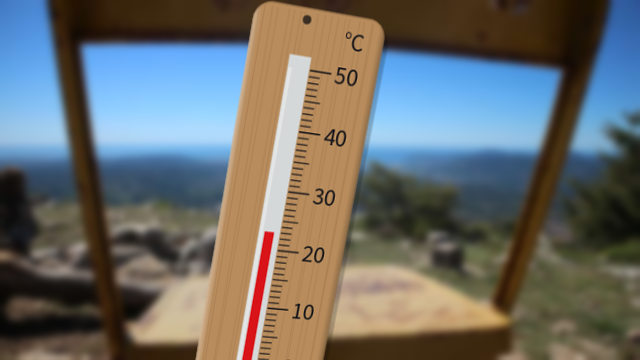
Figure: 23
